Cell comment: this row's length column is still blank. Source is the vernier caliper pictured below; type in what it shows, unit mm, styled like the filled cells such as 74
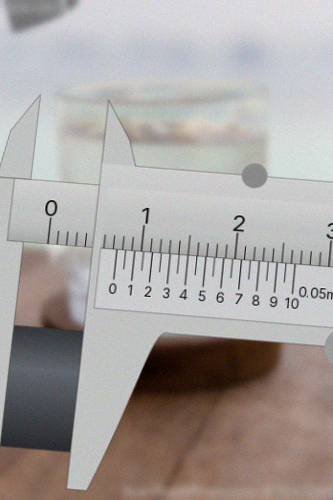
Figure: 7.4
